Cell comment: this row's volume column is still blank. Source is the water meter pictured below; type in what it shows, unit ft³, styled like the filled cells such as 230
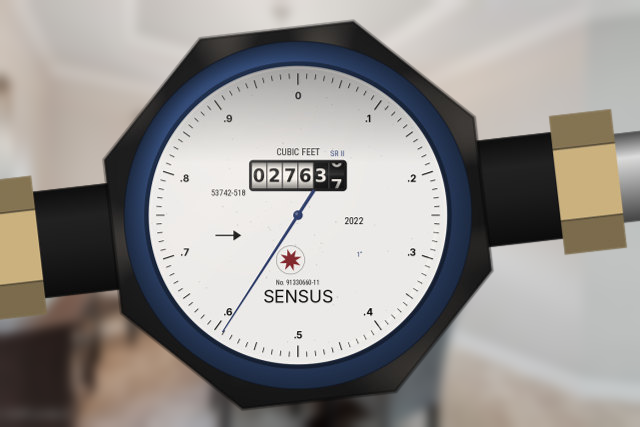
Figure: 27636.59
